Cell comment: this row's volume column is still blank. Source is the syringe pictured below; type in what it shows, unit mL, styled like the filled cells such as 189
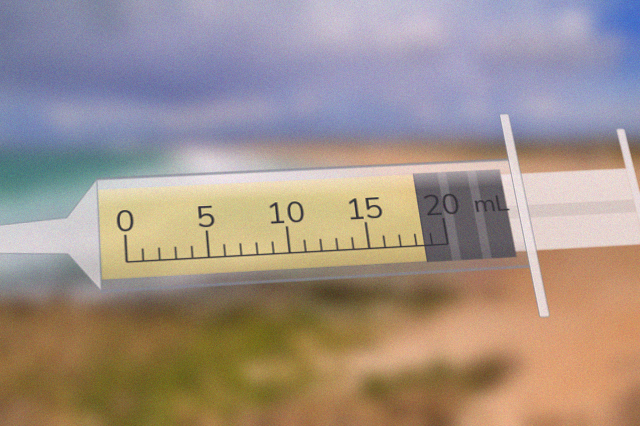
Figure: 18.5
